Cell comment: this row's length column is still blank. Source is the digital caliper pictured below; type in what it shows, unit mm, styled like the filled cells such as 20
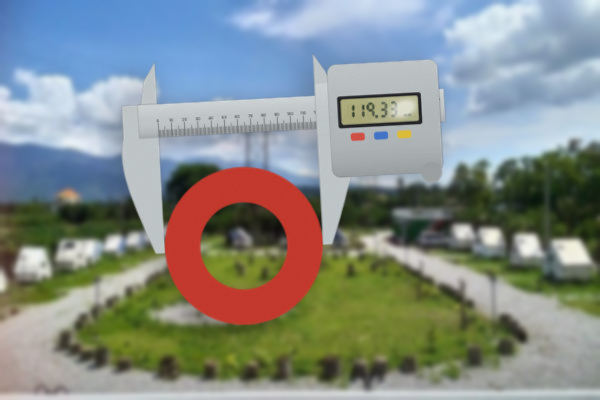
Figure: 119.33
